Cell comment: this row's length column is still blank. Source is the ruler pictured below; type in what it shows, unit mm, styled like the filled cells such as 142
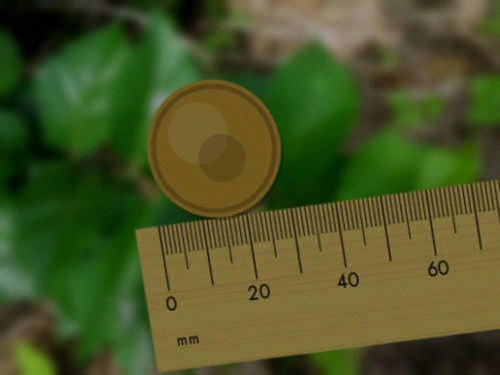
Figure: 30
